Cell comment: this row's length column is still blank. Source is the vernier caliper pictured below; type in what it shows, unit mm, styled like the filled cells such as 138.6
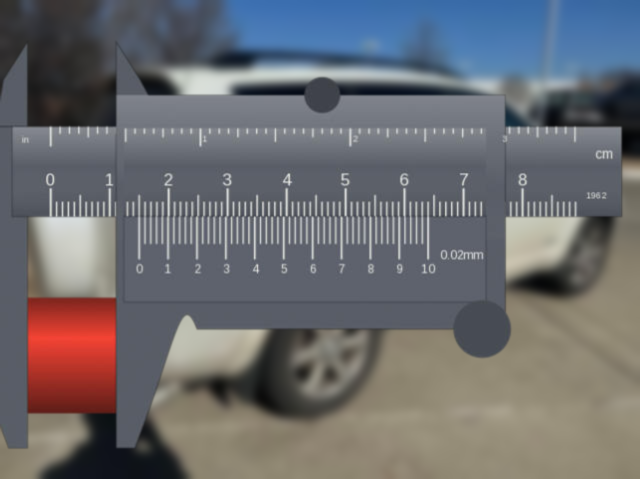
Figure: 15.0
